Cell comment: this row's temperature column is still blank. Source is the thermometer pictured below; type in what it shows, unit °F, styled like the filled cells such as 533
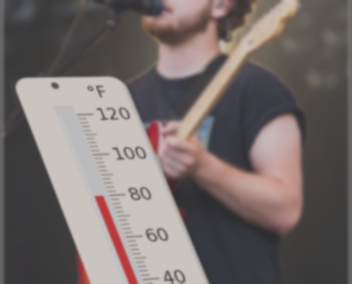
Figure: 80
